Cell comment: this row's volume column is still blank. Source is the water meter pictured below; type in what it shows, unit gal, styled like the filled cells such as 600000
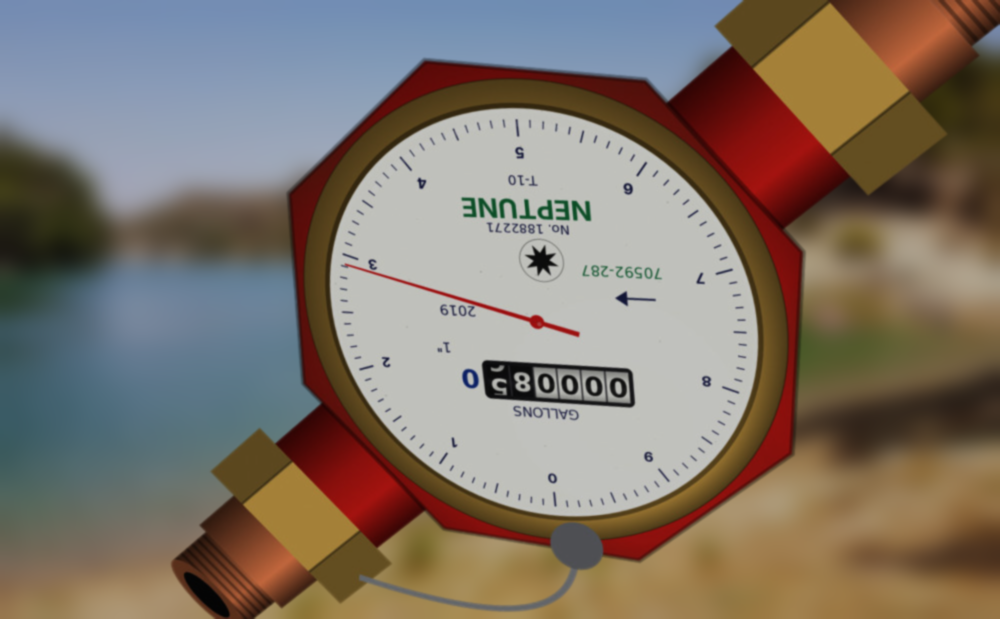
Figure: 852.9
